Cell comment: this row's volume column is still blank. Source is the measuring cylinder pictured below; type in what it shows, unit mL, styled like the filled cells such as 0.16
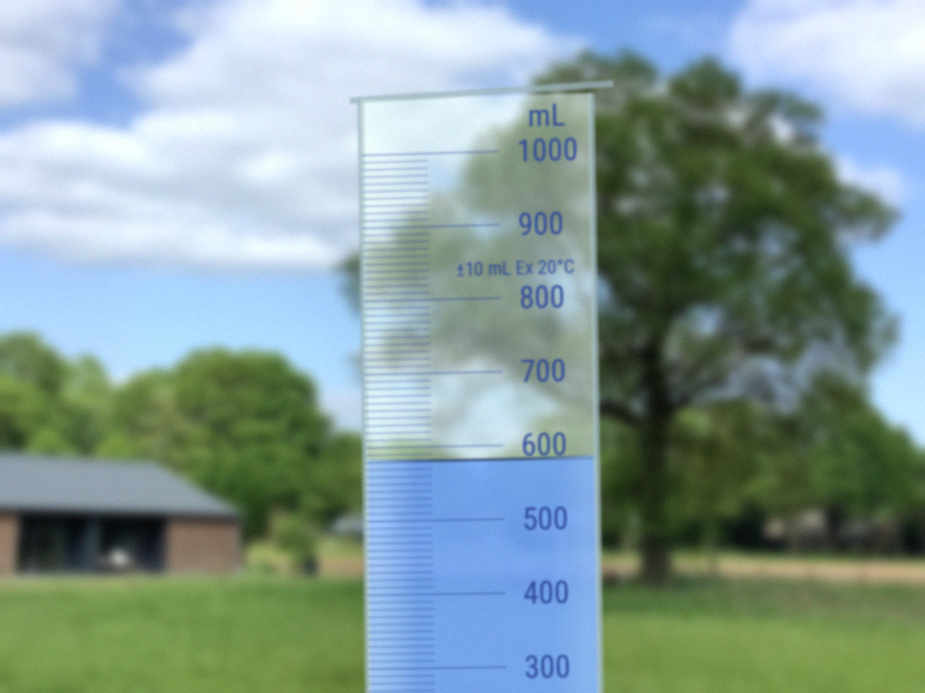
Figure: 580
